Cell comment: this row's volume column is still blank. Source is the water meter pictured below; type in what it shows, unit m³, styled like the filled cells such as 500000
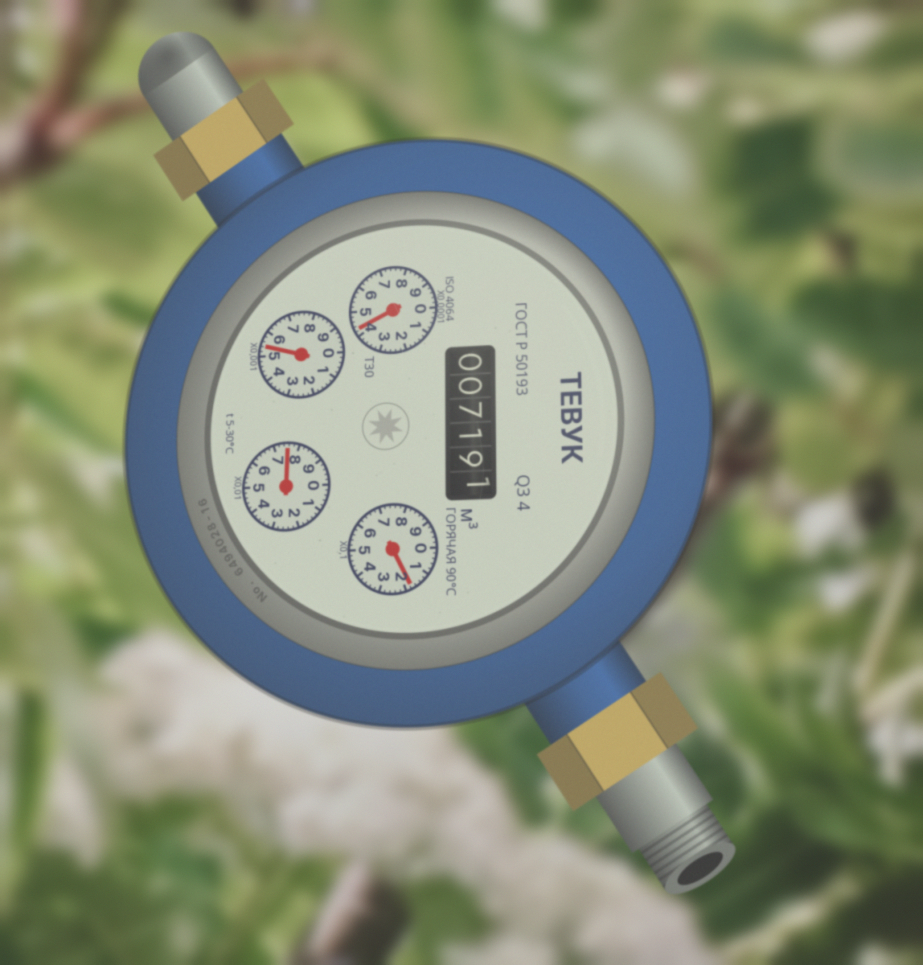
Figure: 7191.1754
